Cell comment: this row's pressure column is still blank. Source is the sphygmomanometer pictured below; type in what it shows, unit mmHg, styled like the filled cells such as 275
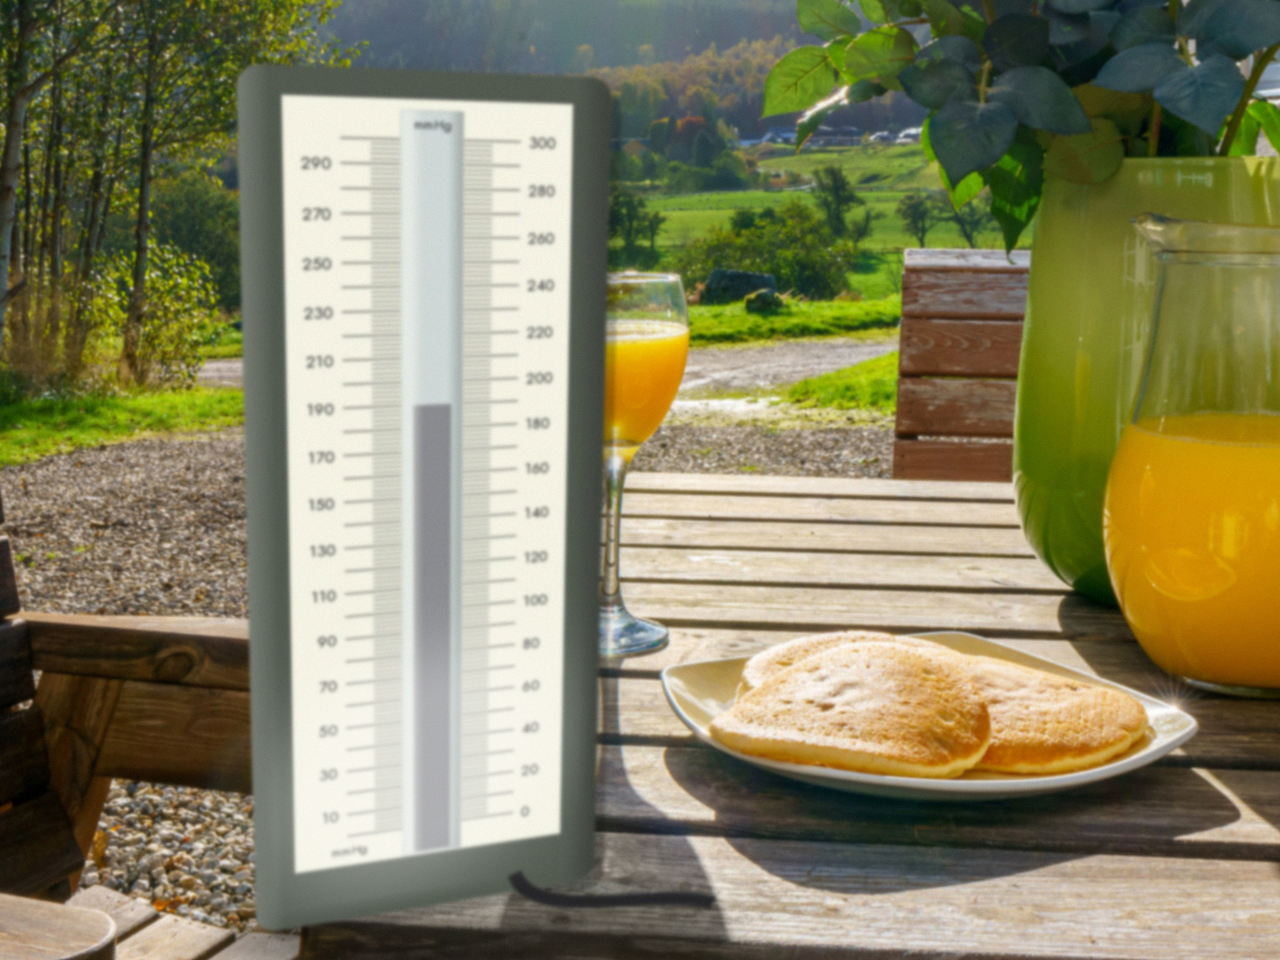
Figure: 190
